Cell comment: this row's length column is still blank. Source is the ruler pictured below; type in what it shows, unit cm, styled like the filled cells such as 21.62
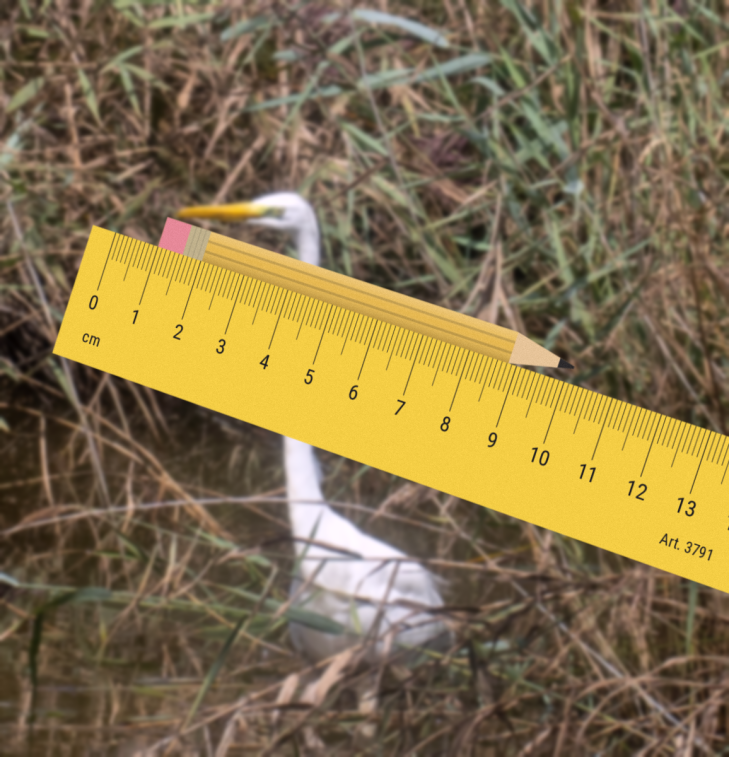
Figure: 9.1
